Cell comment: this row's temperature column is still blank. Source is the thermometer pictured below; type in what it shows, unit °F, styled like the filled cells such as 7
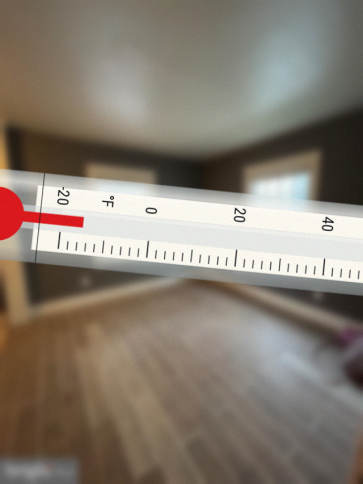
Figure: -15
